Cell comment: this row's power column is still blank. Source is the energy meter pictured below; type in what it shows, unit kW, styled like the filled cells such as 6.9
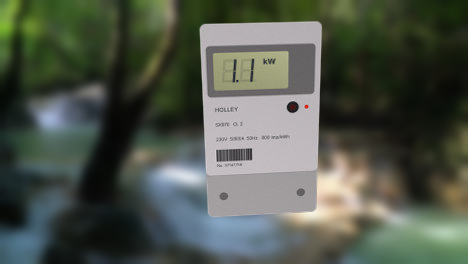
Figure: 1.1
